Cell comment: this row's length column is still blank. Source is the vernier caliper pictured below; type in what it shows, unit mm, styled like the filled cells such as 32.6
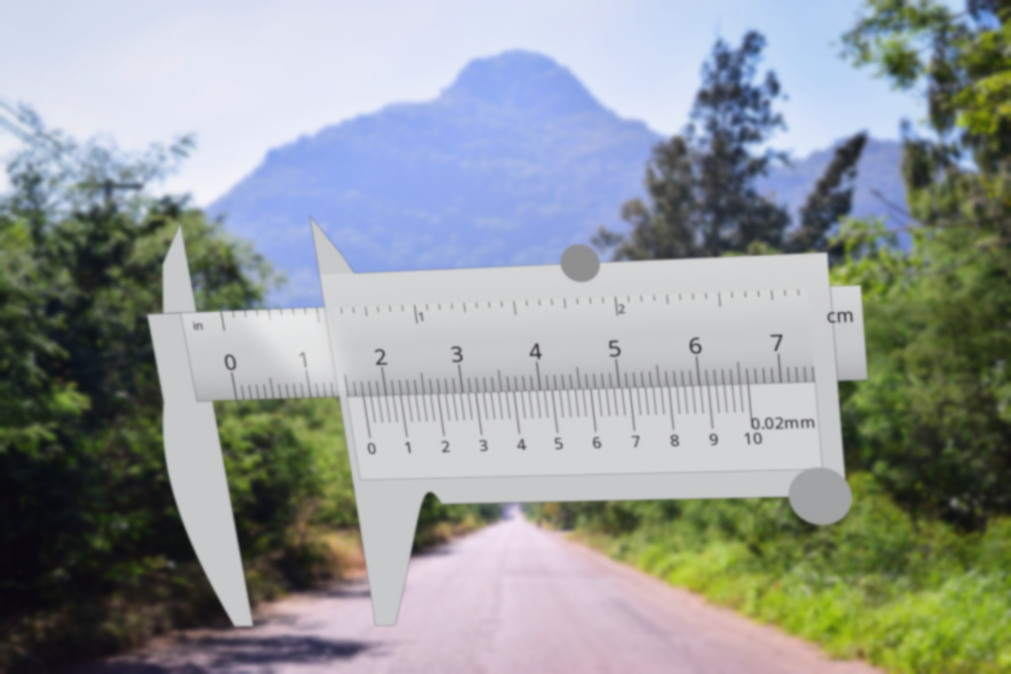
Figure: 17.0
